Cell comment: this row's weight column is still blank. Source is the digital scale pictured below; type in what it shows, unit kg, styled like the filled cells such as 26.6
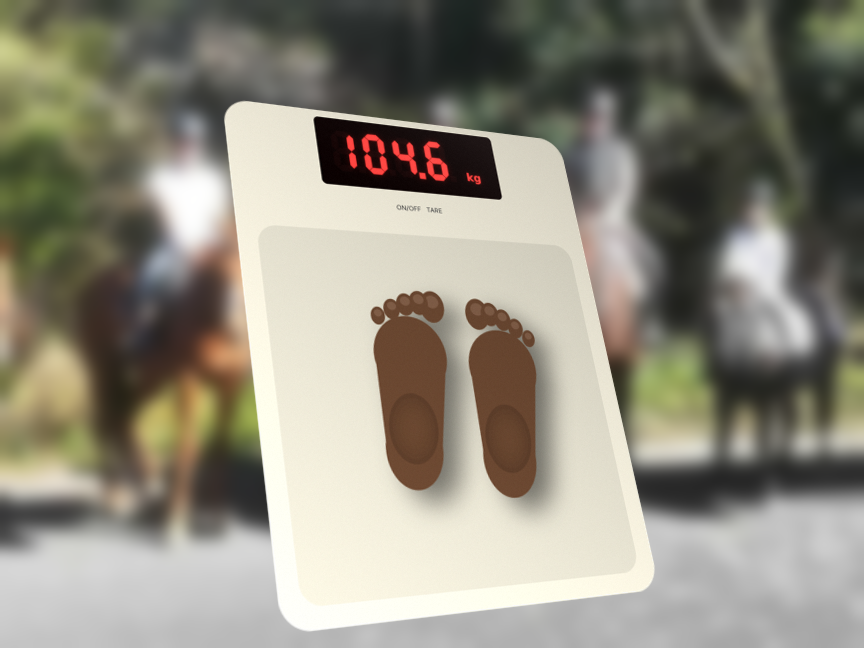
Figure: 104.6
